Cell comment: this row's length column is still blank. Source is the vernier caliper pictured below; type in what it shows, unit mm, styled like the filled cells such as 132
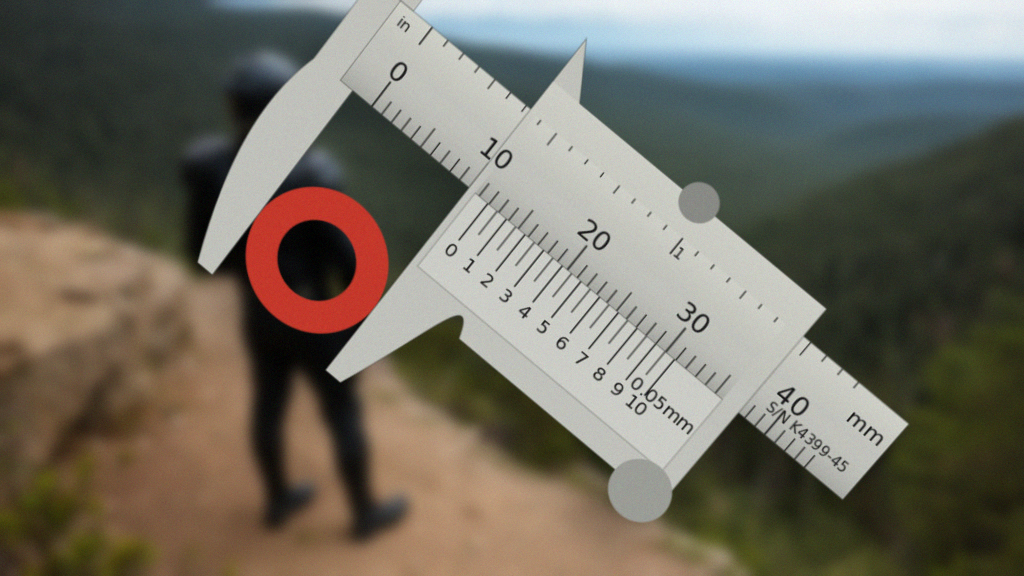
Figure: 11.9
